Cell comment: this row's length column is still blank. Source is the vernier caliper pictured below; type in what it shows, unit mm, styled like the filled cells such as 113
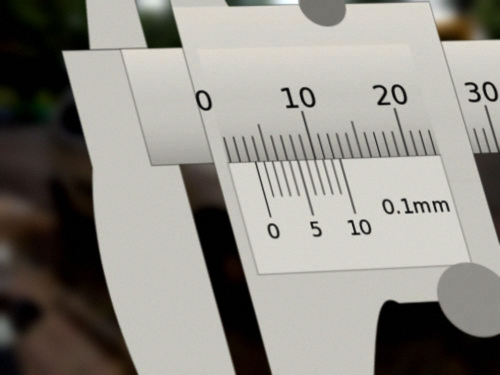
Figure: 3.6
